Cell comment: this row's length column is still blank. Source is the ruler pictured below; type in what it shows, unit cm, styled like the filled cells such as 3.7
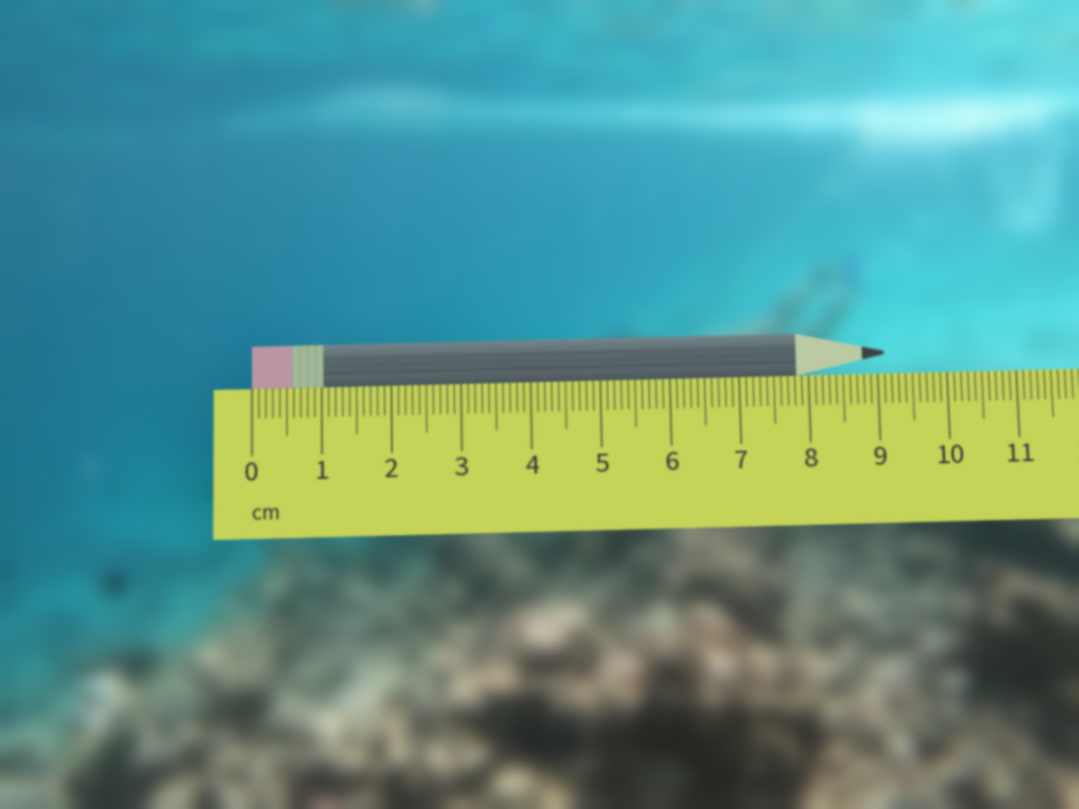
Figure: 9.1
